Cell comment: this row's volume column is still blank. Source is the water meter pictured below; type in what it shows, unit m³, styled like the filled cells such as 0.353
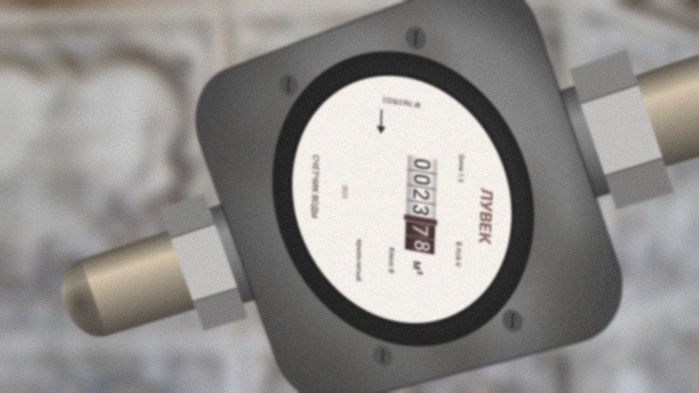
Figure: 23.78
